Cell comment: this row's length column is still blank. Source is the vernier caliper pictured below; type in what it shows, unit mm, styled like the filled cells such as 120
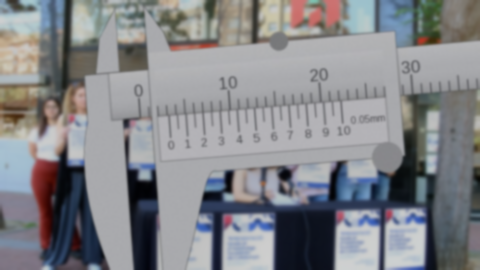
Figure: 3.2
